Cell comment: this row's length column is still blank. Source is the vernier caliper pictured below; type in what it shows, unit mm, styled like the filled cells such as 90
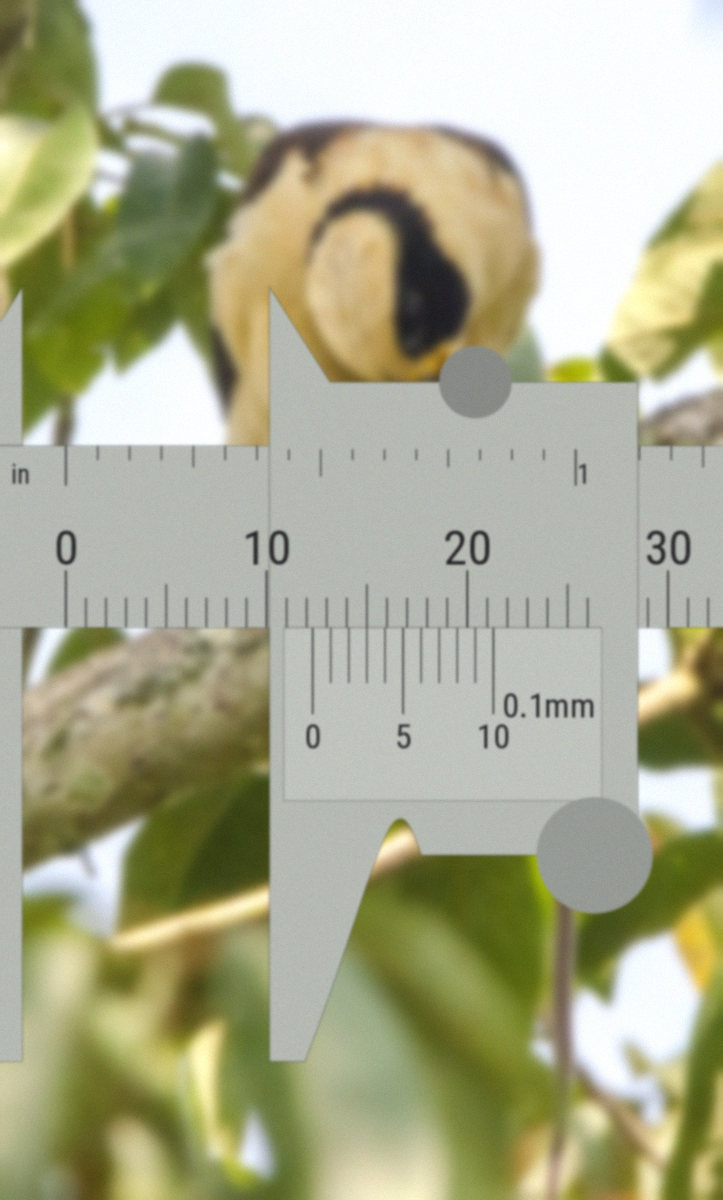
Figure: 12.3
